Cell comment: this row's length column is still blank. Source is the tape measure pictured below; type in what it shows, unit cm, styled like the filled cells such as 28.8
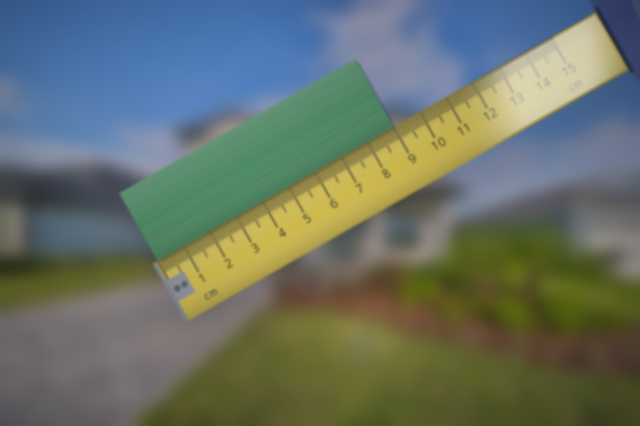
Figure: 9
